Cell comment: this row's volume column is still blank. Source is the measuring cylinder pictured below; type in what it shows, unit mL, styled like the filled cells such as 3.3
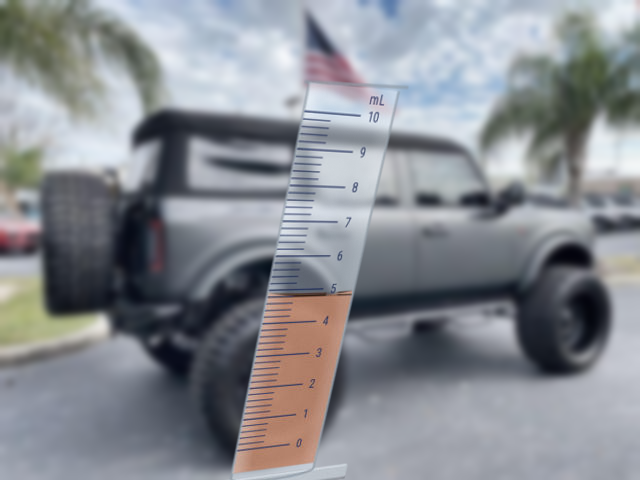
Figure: 4.8
